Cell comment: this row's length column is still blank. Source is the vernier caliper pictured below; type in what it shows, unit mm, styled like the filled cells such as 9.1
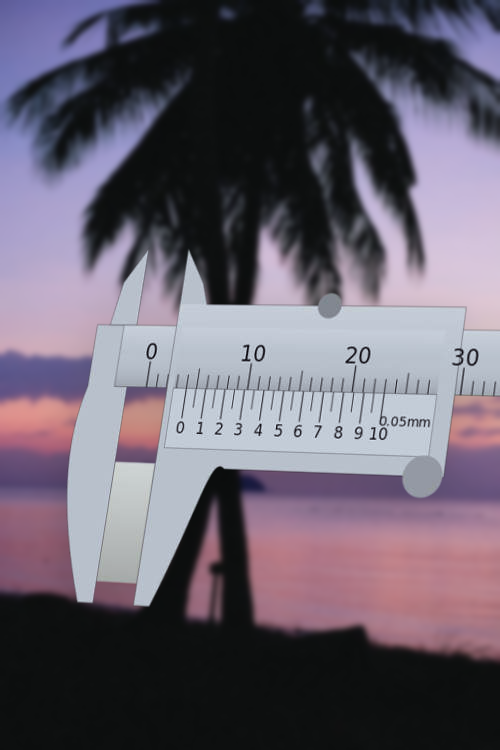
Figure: 4.0
